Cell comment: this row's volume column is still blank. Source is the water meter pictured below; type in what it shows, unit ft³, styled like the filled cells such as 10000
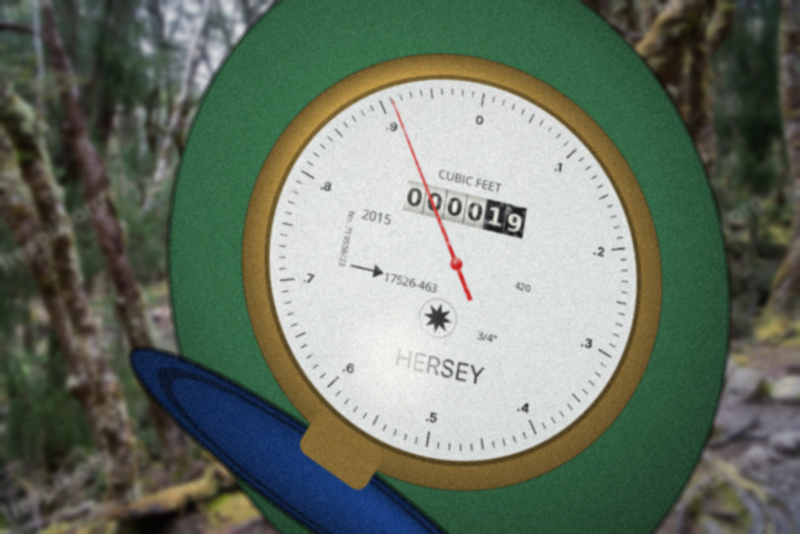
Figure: 18.91
